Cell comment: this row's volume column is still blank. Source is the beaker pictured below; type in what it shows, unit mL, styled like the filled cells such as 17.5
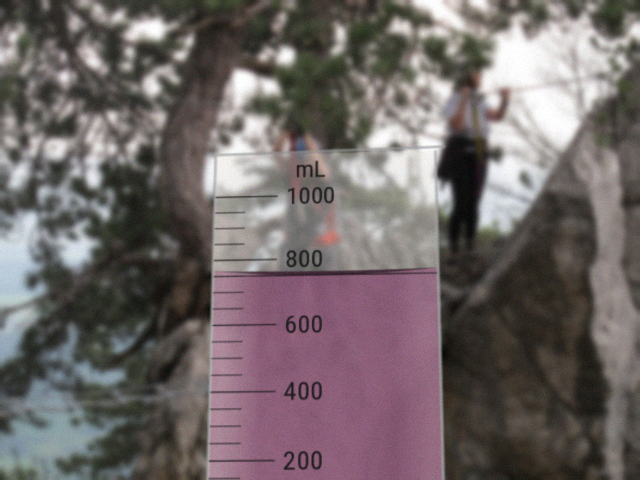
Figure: 750
